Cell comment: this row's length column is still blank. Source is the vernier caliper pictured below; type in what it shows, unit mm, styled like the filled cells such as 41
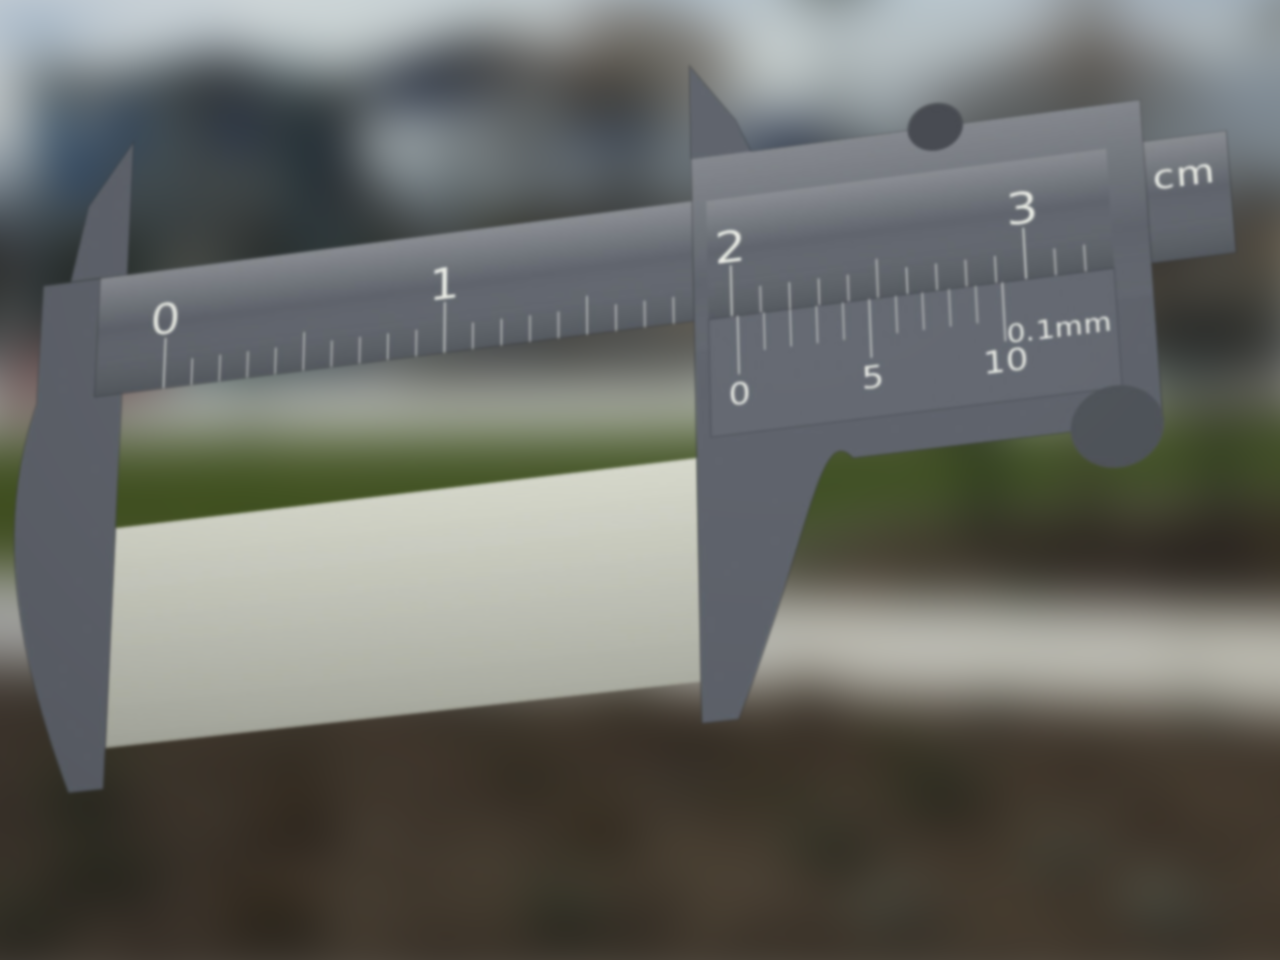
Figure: 20.2
